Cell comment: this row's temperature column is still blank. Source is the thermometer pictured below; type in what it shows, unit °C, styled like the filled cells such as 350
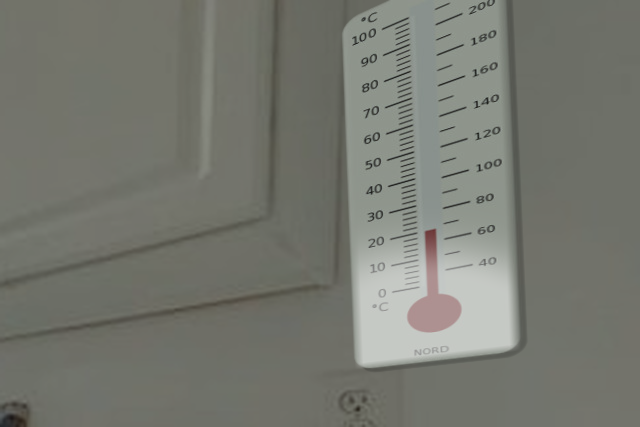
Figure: 20
